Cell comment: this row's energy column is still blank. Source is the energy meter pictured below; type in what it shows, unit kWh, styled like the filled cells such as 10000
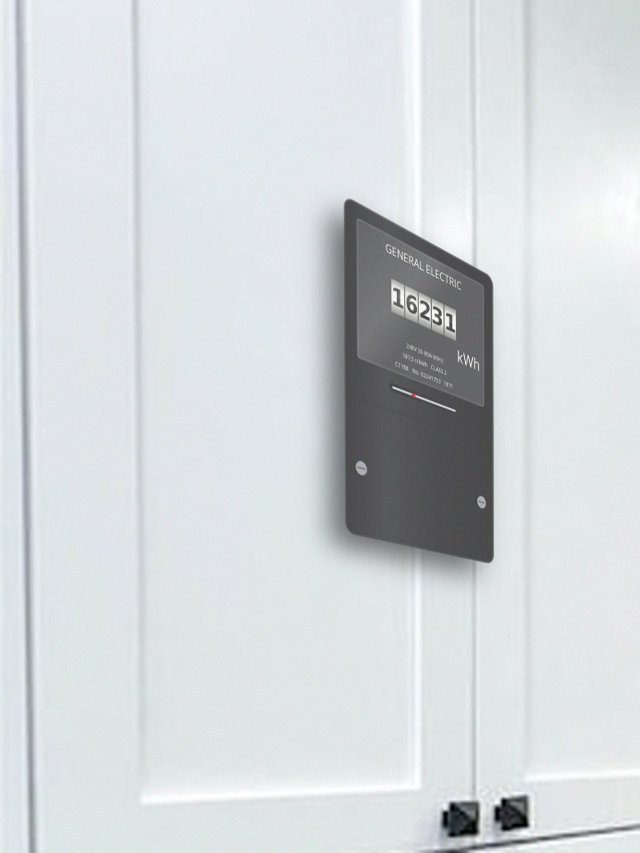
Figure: 16231
